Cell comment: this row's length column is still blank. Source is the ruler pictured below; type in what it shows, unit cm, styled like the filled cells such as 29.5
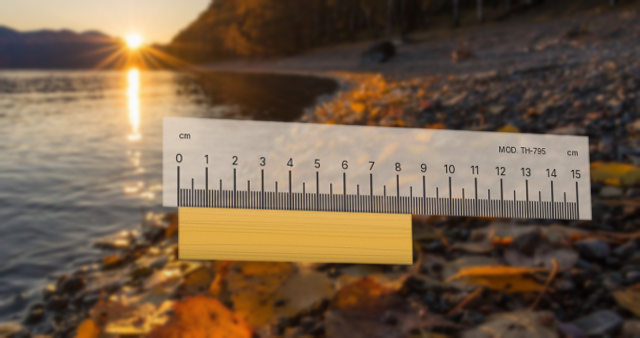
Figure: 8.5
